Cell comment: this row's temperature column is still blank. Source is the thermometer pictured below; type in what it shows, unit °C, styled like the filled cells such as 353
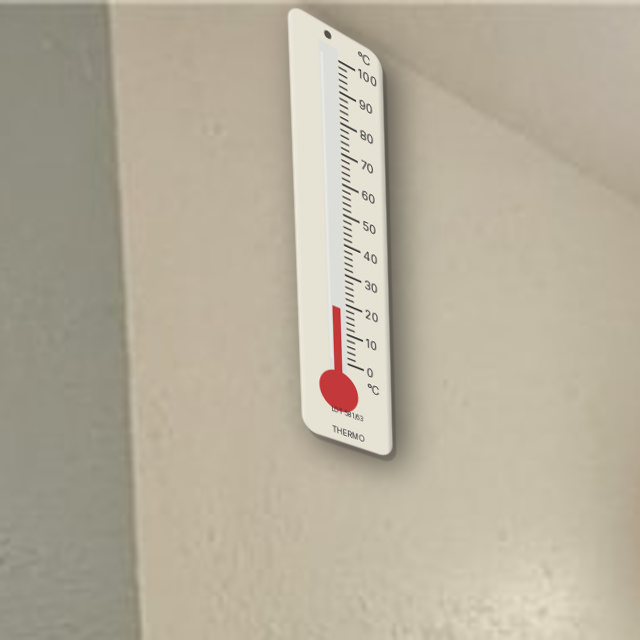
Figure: 18
